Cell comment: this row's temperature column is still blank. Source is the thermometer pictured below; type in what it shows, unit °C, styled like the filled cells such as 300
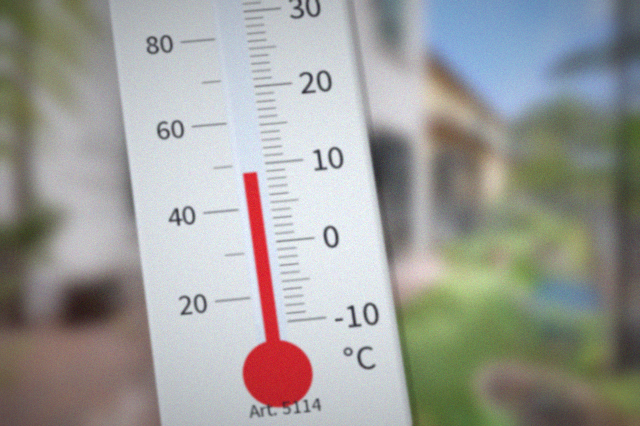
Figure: 9
